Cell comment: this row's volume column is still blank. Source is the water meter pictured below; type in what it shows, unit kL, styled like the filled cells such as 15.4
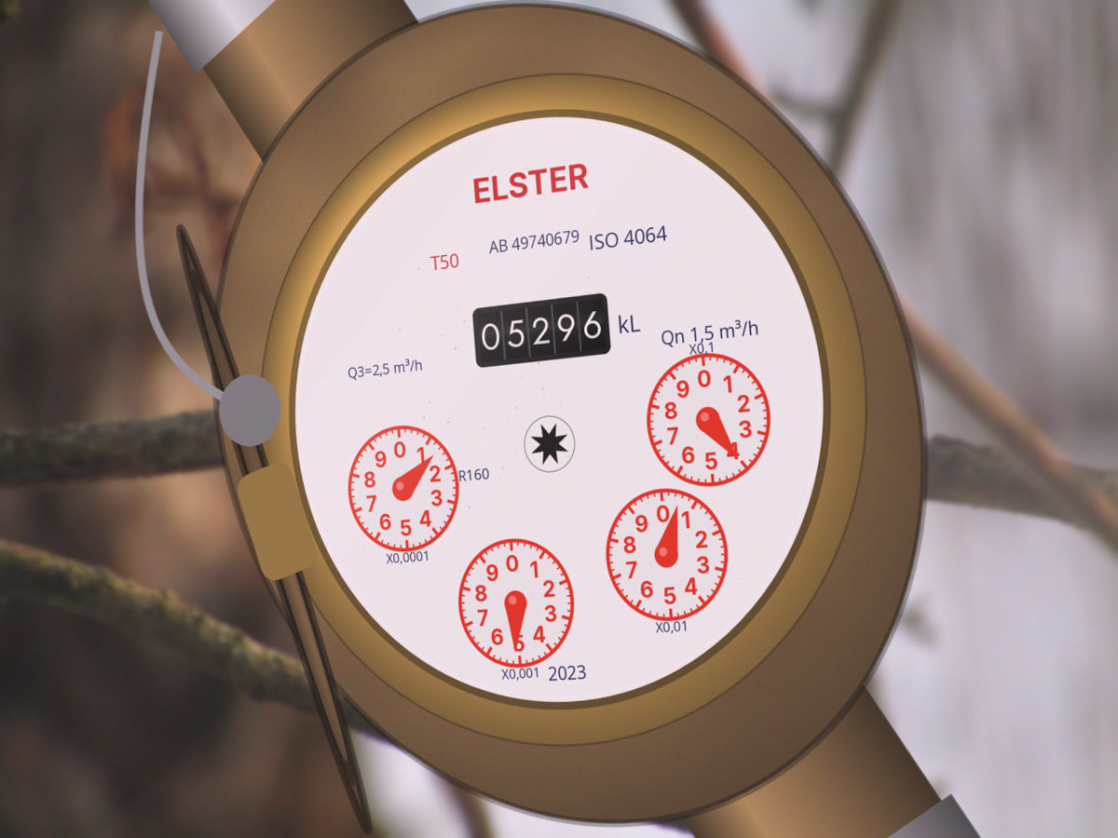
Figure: 5296.4051
